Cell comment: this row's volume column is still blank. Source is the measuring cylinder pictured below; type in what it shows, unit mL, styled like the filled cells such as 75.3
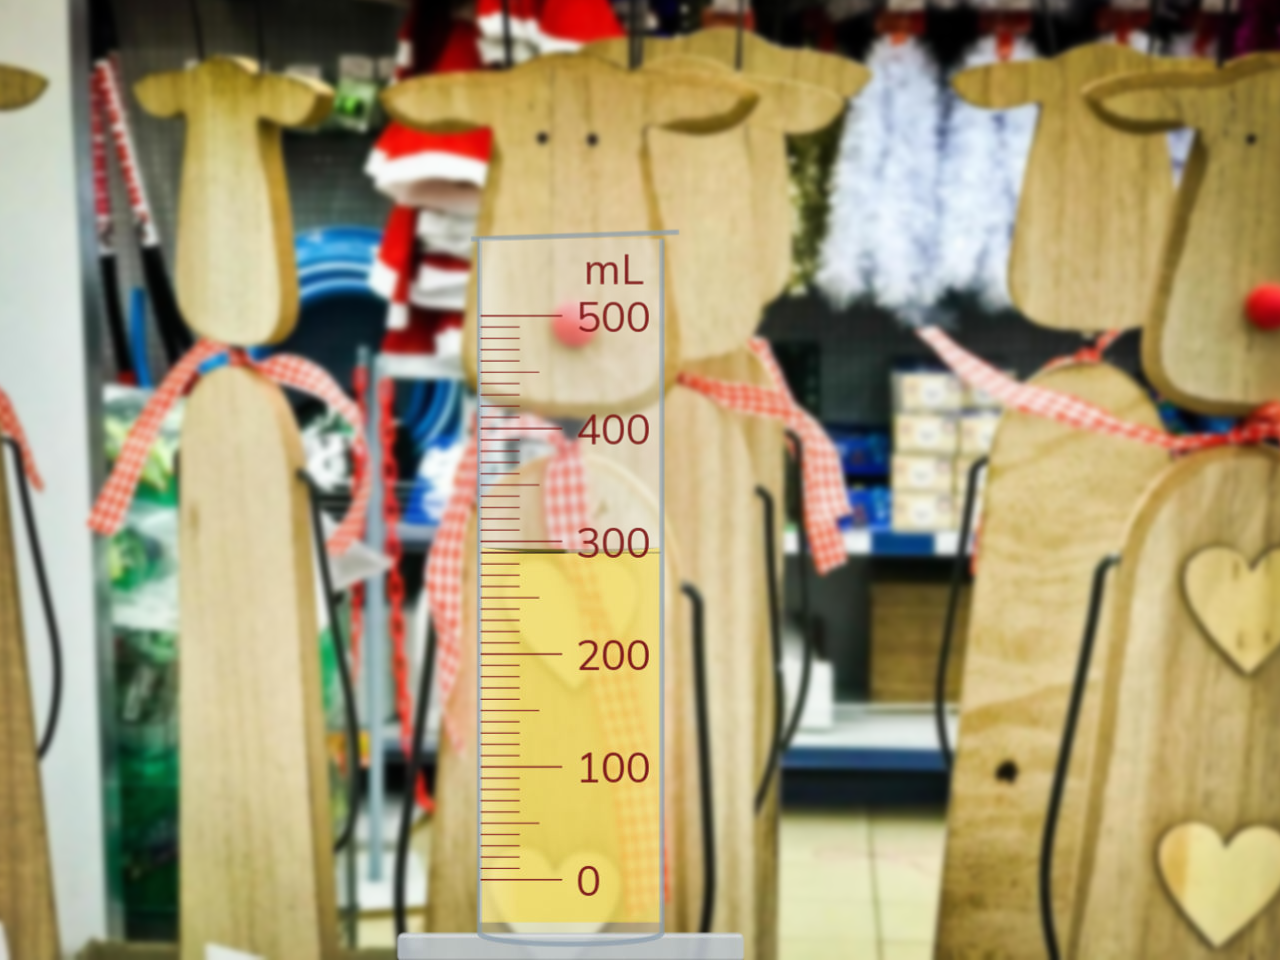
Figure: 290
